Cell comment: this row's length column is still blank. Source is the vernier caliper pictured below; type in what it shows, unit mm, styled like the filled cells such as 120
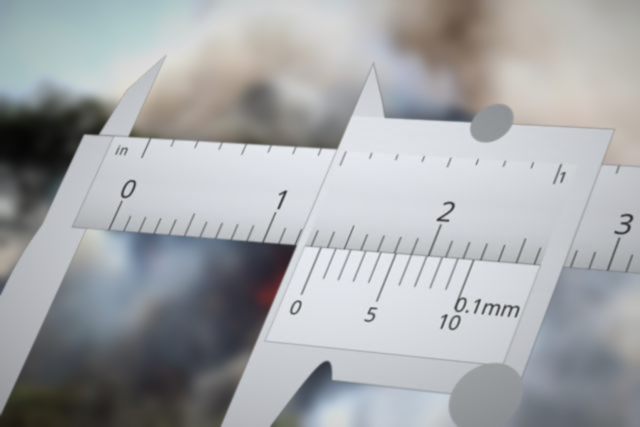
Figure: 13.6
